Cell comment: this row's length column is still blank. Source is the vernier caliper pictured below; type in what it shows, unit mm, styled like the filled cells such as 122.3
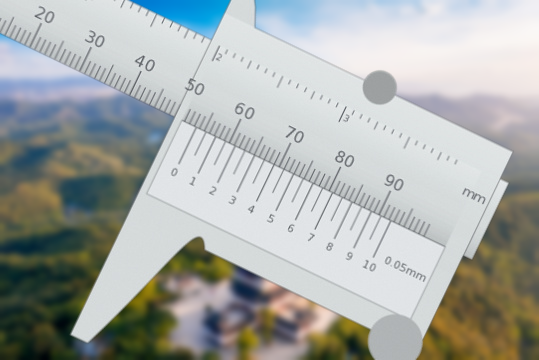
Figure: 53.4
